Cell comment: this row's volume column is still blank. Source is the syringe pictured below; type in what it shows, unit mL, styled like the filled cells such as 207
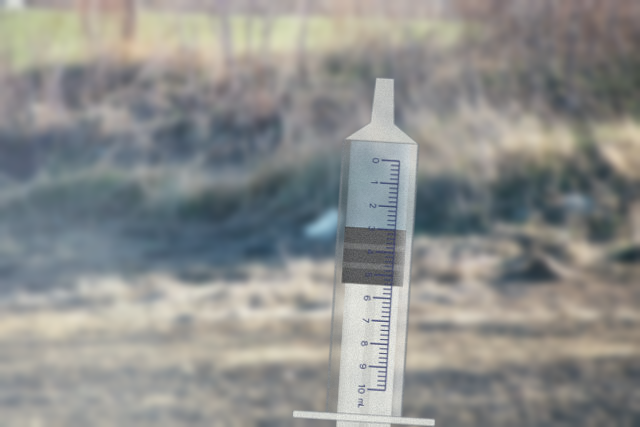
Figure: 3
